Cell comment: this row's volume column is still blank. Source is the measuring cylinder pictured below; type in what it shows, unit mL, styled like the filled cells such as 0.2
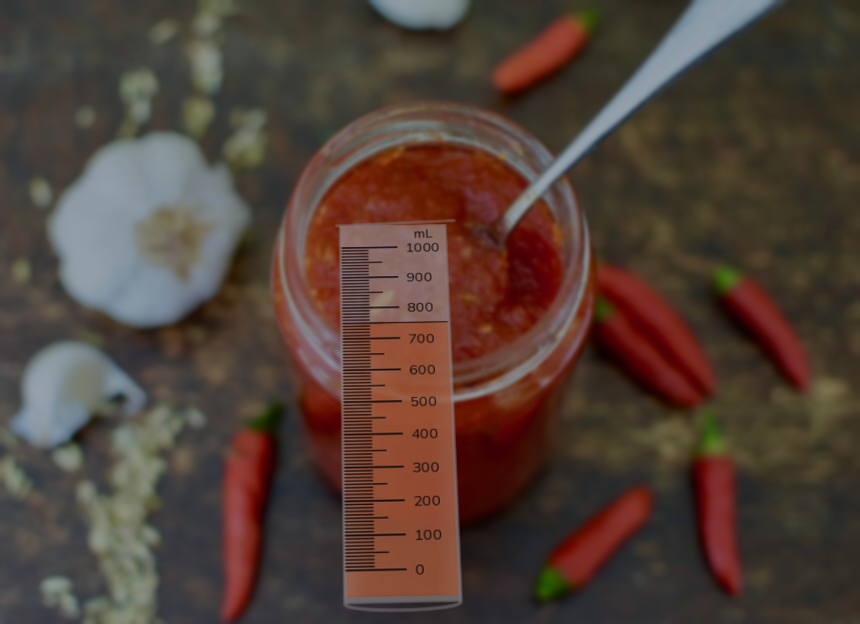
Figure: 750
